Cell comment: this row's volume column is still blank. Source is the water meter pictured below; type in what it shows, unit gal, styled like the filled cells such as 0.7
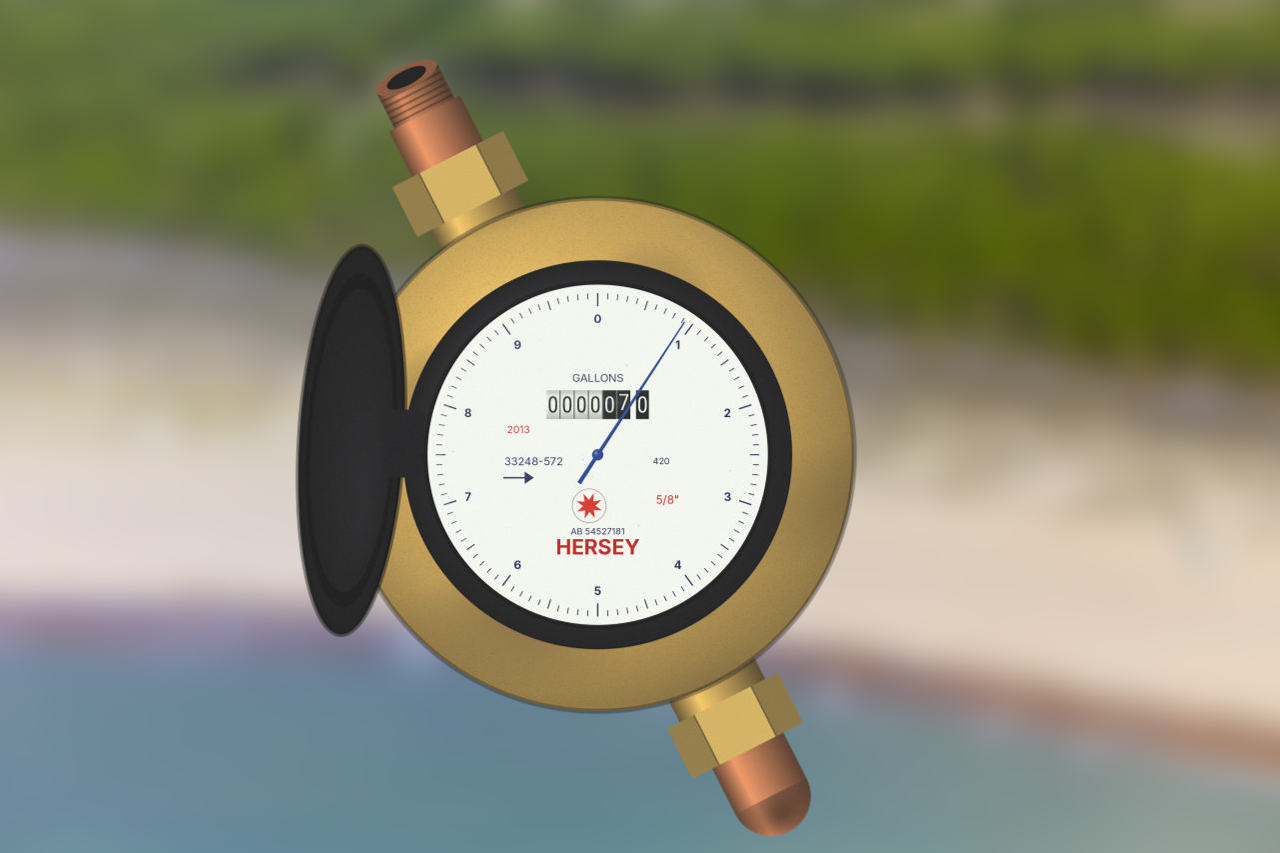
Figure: 70.9
